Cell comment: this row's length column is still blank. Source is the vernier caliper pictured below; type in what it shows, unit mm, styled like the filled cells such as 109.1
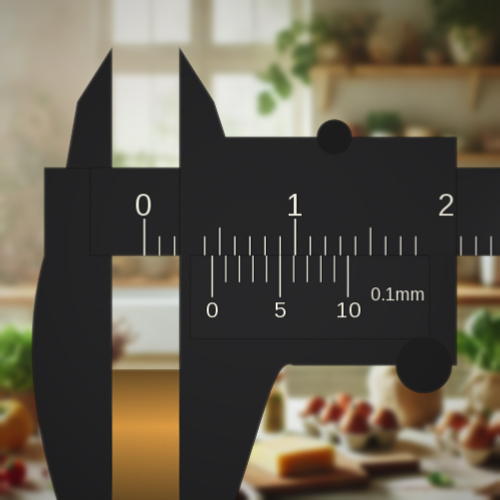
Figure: 4.5
